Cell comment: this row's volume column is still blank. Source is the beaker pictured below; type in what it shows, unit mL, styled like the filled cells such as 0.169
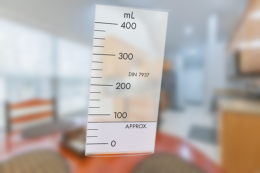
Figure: 75
